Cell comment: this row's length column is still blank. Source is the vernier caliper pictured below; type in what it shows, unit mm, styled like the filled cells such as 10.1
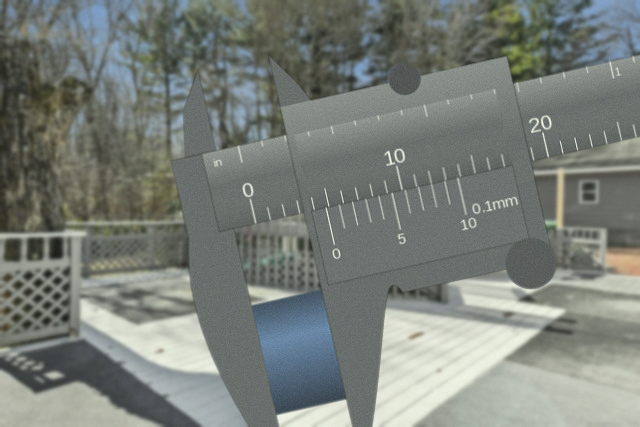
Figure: 4.8
